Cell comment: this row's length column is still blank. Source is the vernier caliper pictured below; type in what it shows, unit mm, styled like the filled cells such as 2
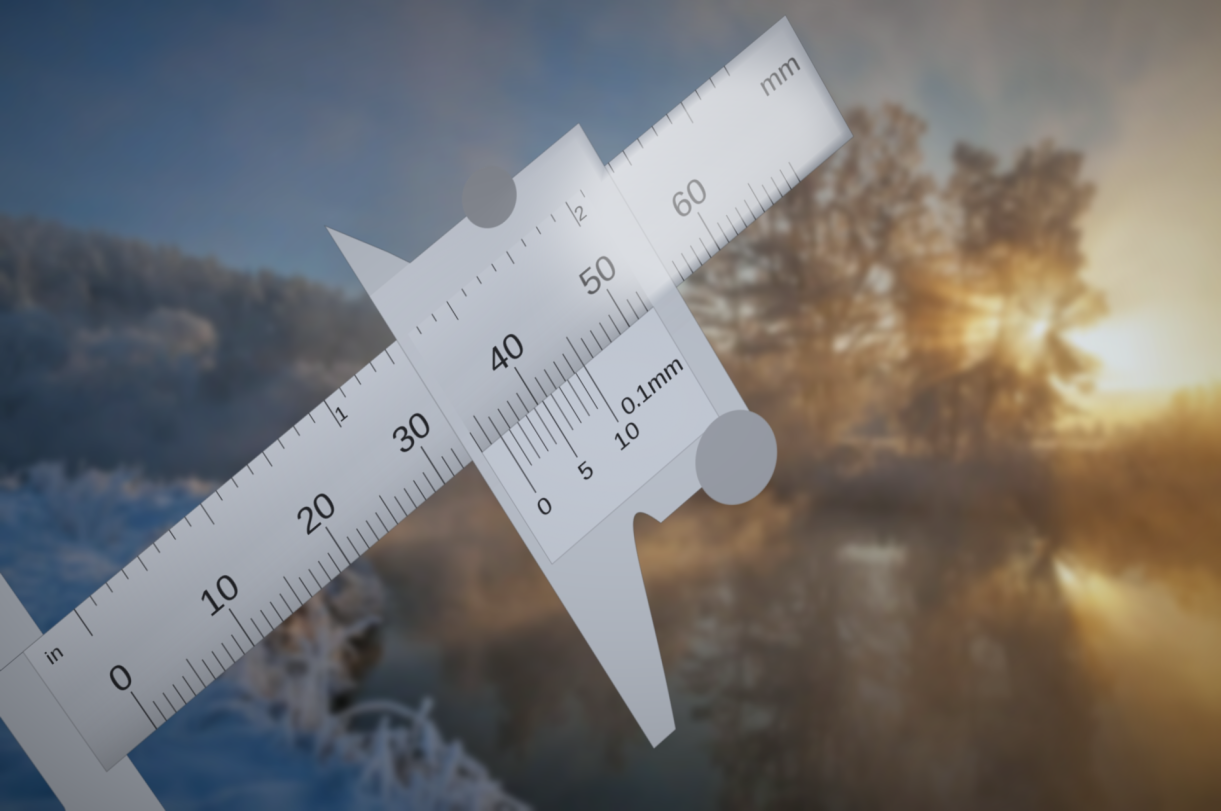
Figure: 36.0
